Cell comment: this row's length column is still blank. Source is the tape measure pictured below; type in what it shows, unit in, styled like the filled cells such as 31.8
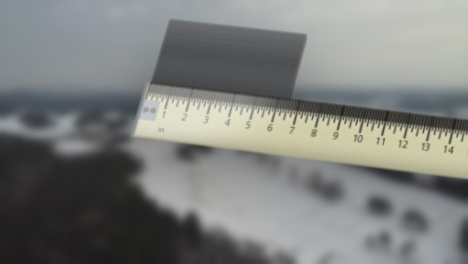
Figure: 6.5
